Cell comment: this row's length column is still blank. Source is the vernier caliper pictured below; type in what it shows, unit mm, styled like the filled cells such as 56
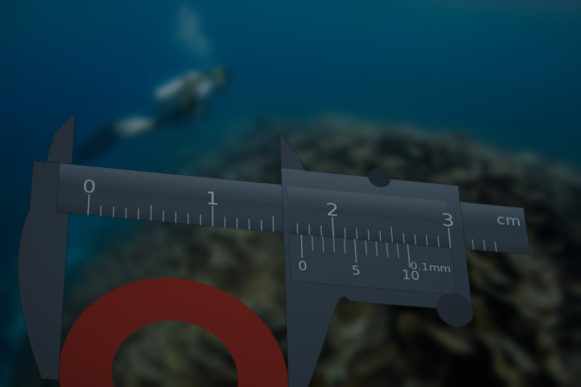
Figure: 17.3
